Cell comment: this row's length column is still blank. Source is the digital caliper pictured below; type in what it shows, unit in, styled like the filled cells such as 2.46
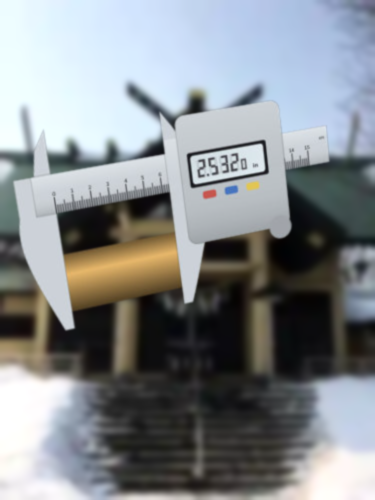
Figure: 2.5320
